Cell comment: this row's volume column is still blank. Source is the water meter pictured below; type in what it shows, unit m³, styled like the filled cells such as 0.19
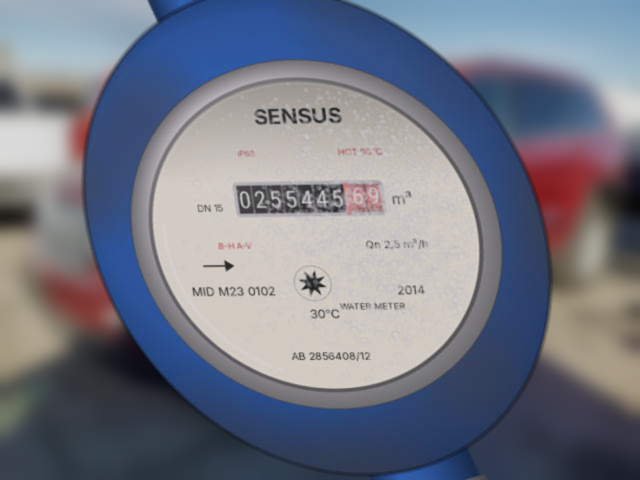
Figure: 255445.69
